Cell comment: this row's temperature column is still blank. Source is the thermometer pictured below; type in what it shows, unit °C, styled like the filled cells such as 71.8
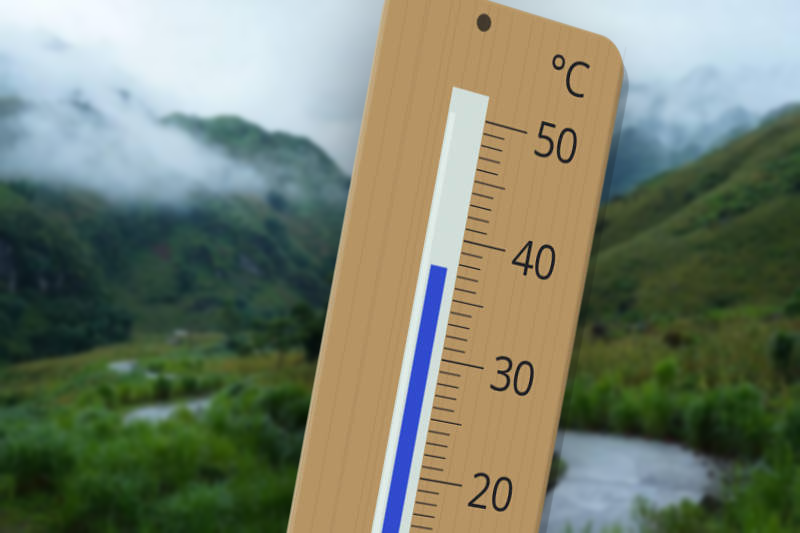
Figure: 37.5
